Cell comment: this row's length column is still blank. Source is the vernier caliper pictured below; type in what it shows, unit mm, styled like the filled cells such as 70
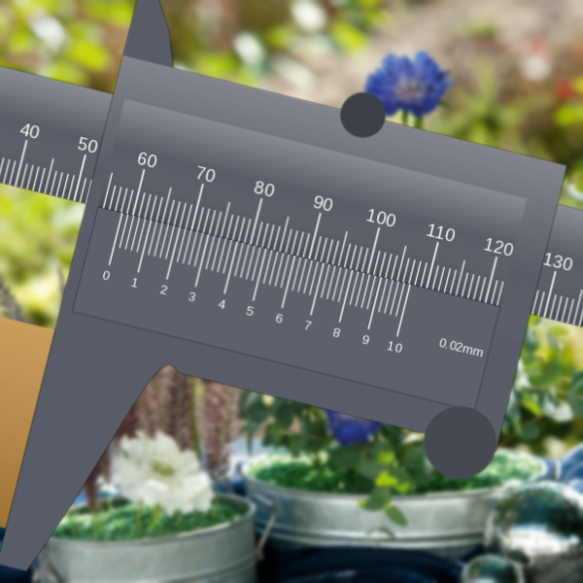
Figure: 58.2
